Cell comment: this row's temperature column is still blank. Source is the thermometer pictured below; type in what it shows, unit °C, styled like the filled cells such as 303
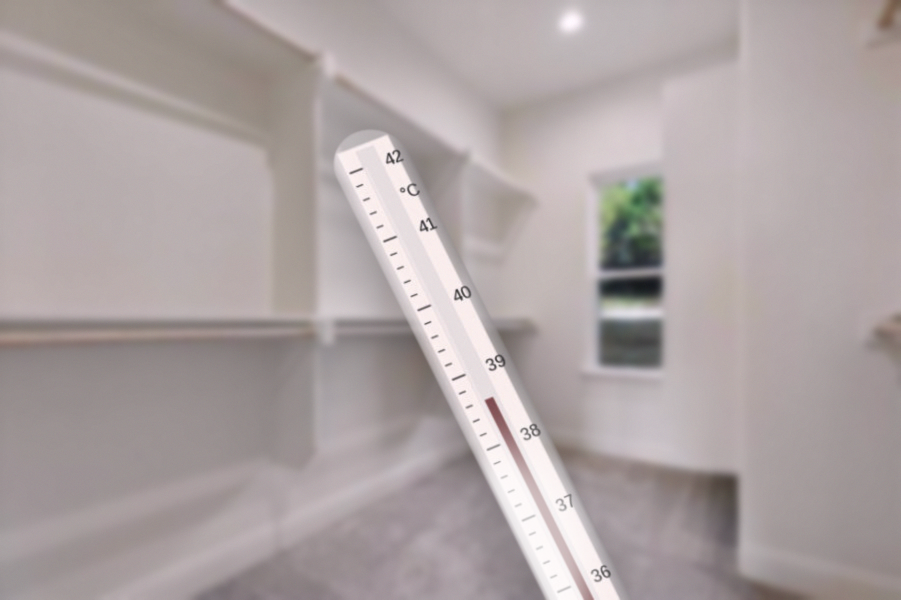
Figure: 38.6
